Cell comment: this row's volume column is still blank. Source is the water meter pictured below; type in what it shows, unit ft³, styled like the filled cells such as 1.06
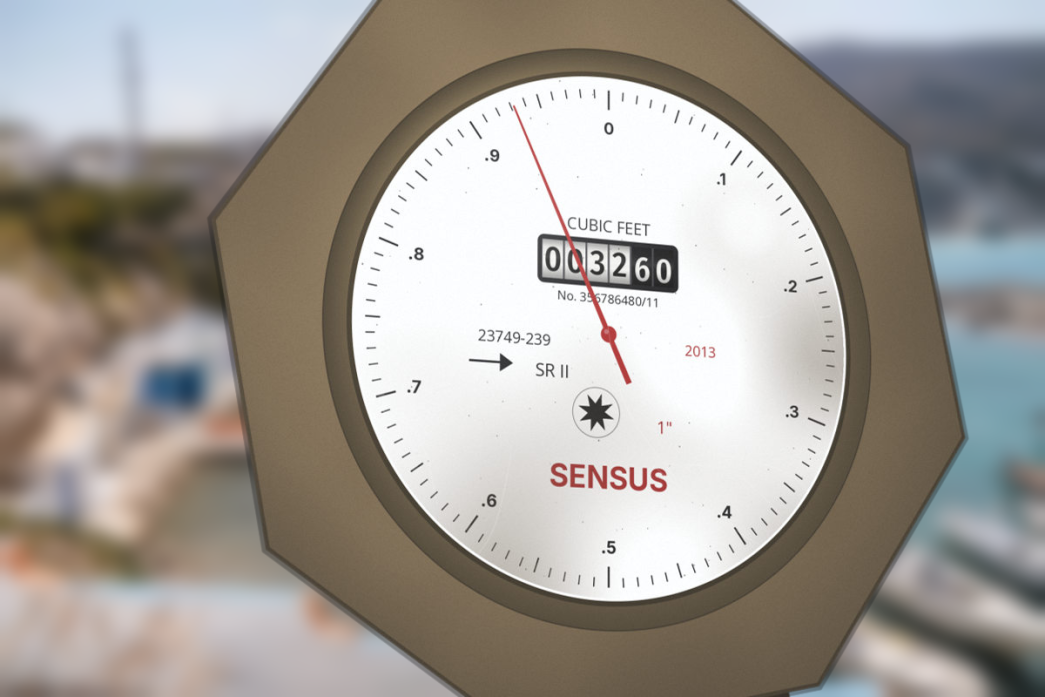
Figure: 3259.93
